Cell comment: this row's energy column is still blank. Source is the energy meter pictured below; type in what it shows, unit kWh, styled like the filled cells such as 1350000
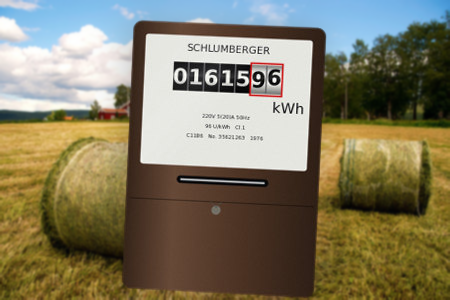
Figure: 1615.96
